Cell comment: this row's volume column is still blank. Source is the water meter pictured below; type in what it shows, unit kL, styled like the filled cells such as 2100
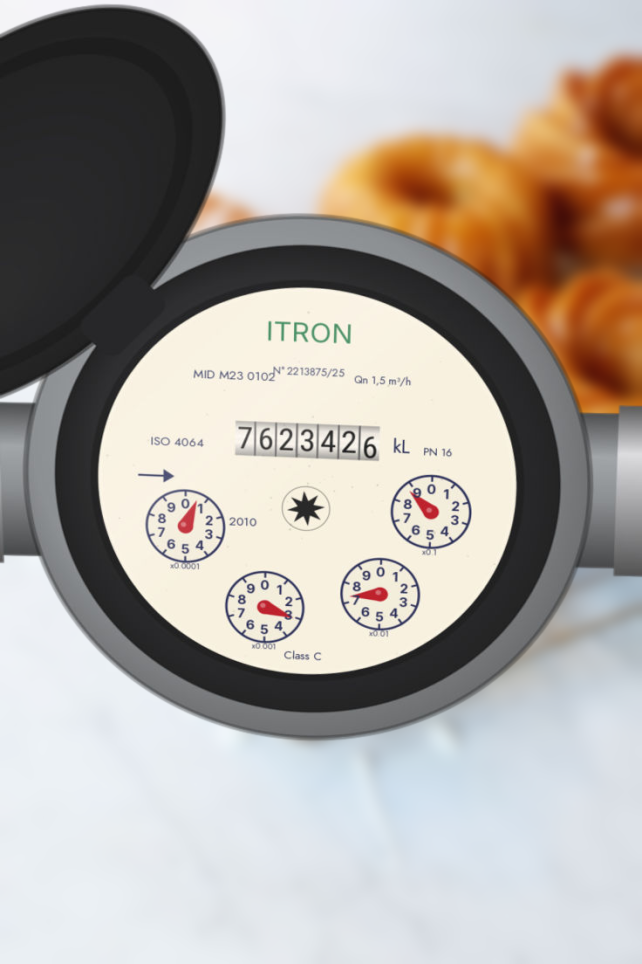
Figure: 7623425.8730
